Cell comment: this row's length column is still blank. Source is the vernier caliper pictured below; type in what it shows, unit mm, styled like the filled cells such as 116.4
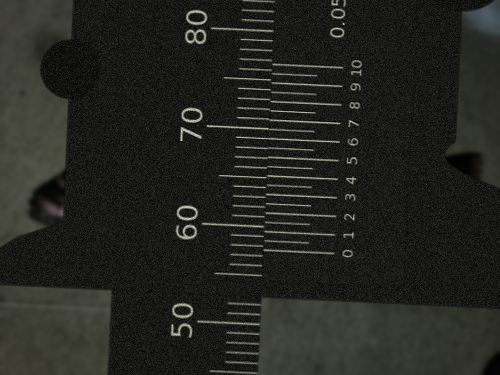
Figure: 57.6
